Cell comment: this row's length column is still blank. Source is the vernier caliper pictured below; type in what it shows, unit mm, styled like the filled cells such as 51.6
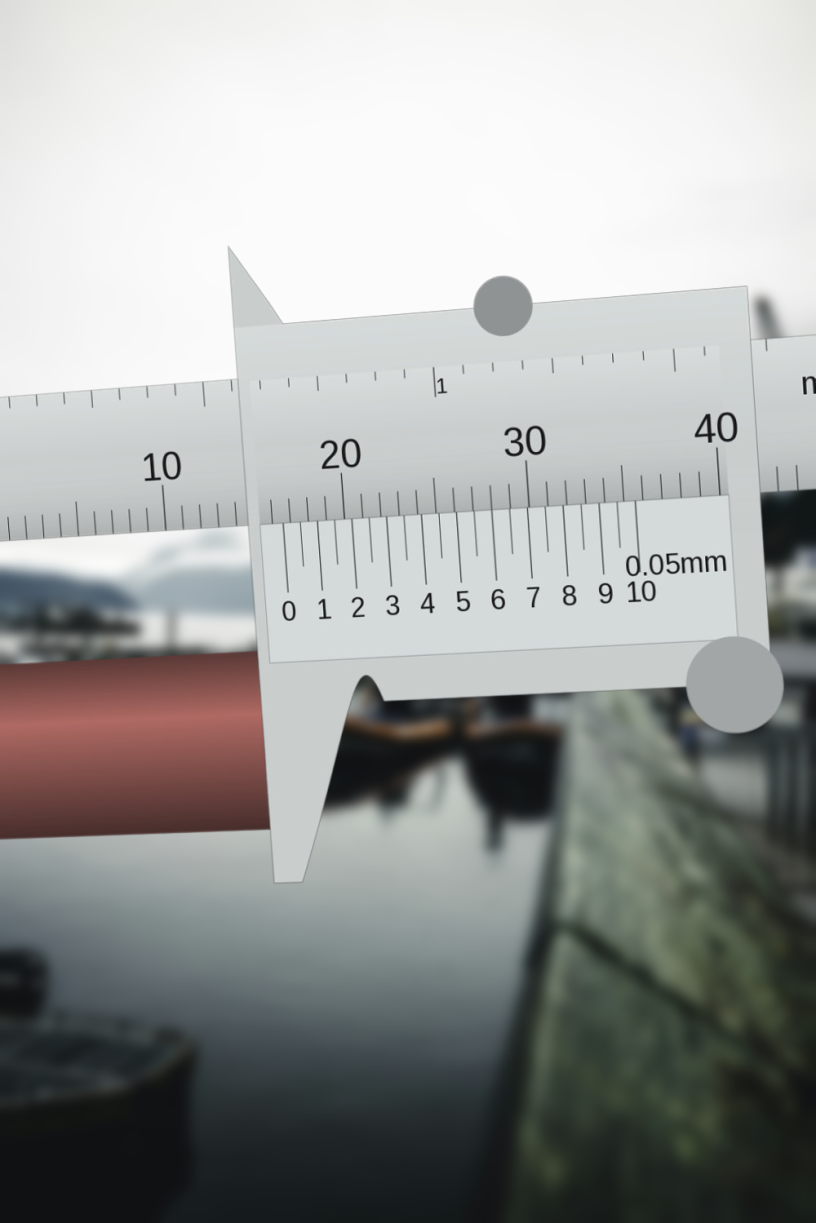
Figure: 16.6
